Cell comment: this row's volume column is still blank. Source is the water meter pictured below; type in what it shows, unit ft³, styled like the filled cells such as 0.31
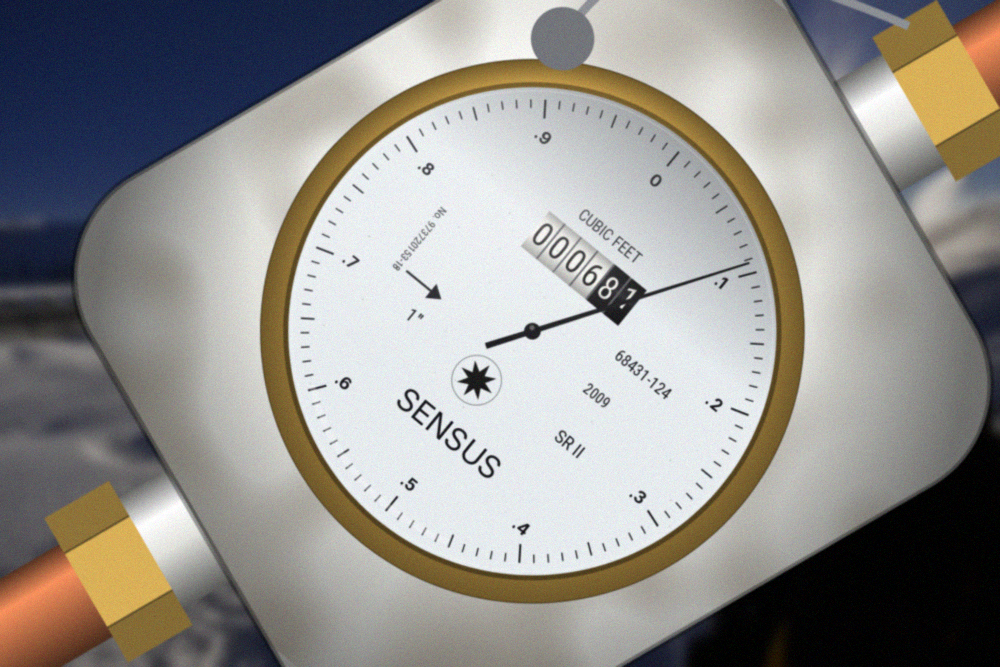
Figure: 681.09
